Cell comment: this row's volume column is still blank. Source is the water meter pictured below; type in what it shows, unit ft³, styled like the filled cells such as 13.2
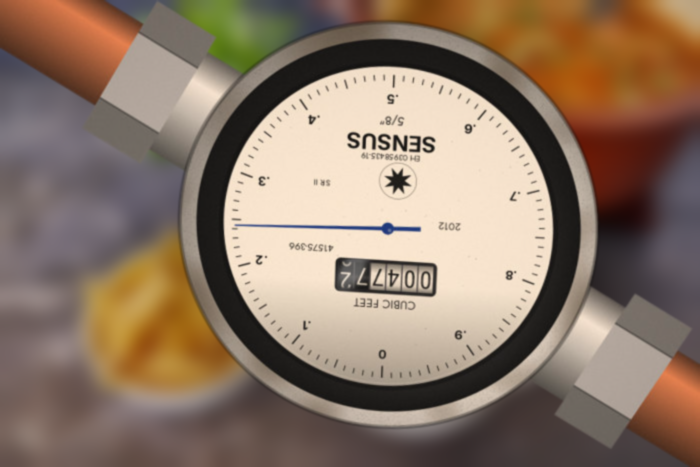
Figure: 4772.24
